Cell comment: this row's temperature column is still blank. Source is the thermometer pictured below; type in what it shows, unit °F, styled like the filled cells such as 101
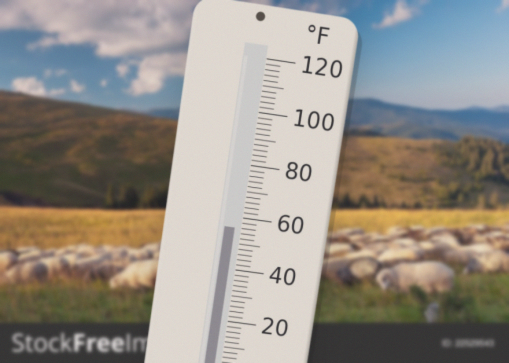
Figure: 56
